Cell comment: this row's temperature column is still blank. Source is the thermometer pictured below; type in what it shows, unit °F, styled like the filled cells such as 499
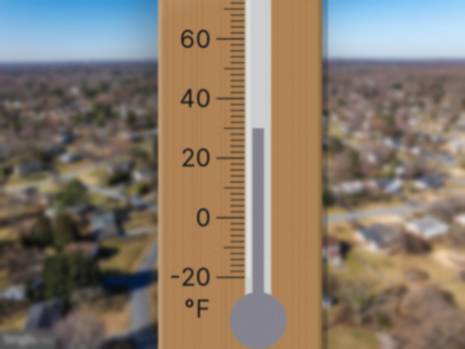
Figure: 30
